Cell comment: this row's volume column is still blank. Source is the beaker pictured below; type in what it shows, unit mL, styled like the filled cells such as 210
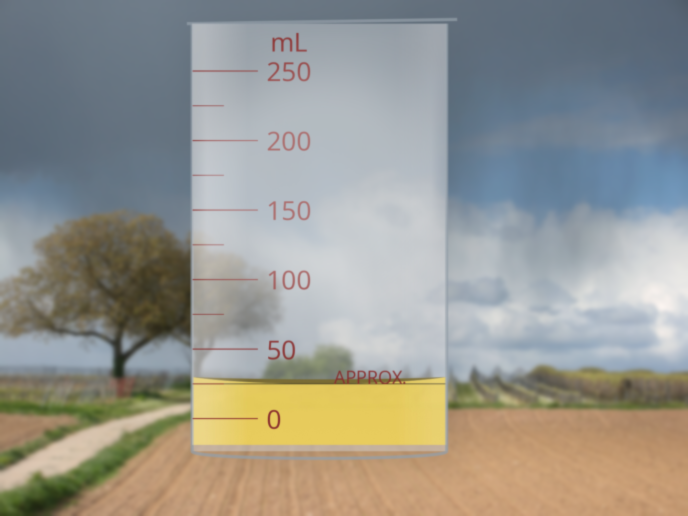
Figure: 25
